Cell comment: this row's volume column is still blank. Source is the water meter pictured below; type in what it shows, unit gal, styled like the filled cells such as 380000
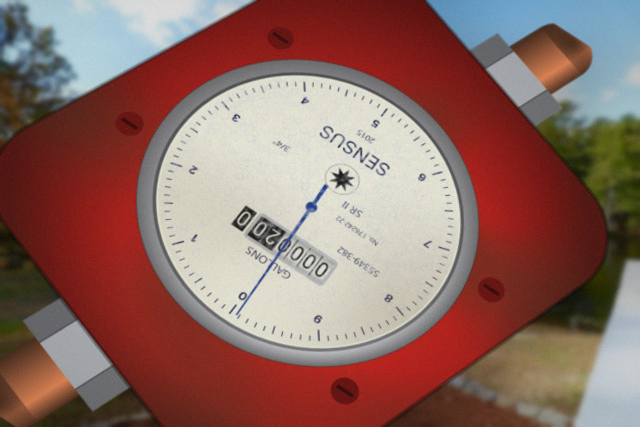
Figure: 199.9
